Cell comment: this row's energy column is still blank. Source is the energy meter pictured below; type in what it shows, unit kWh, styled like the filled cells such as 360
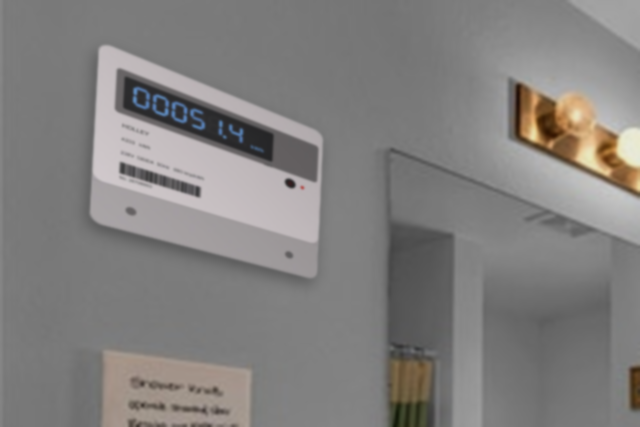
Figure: 51.4
